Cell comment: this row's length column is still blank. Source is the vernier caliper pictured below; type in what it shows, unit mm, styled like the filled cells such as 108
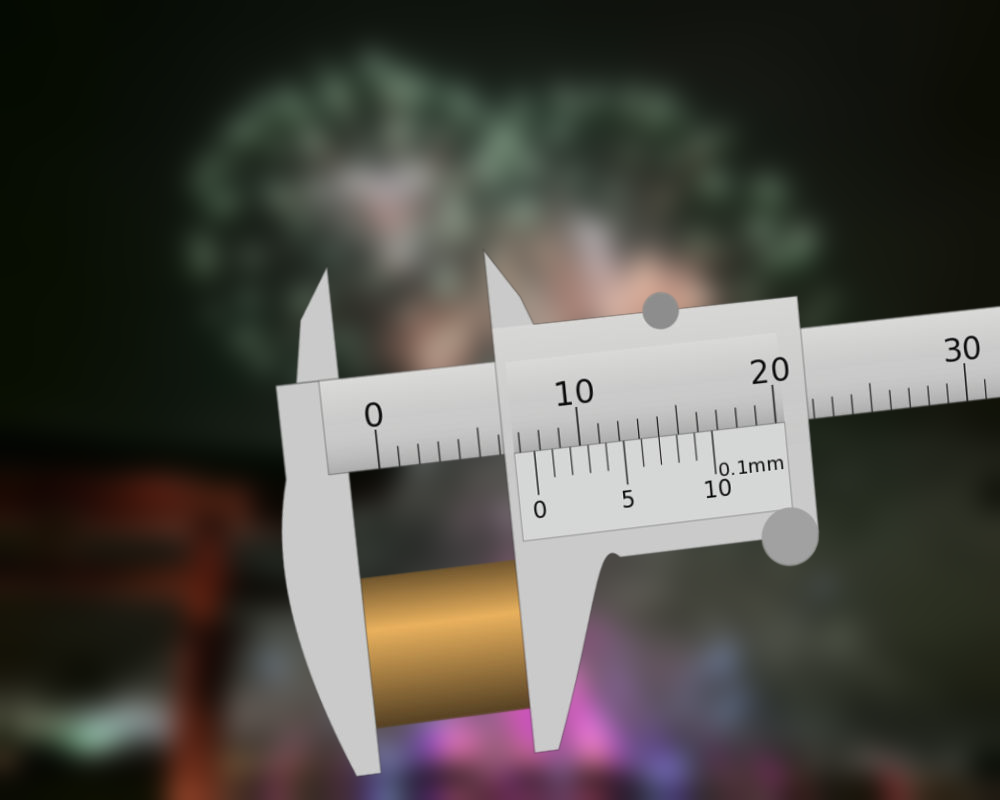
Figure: 7.7
